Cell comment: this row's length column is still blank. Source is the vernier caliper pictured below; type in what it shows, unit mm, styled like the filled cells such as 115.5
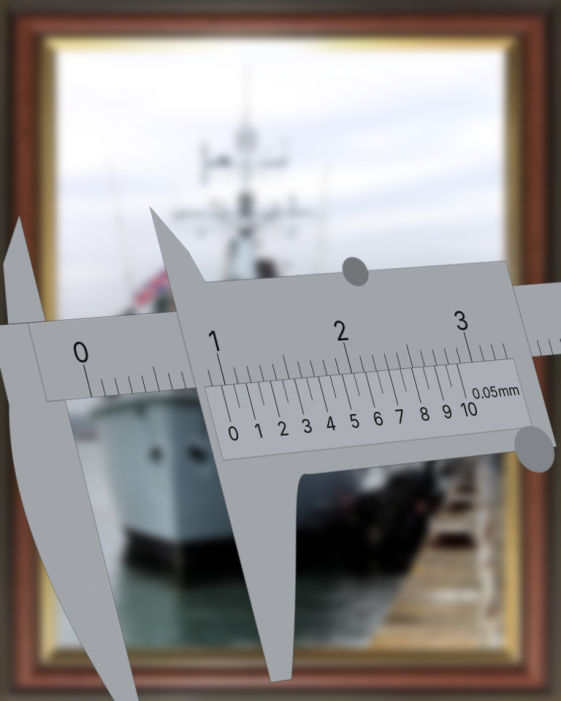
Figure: 9.7
